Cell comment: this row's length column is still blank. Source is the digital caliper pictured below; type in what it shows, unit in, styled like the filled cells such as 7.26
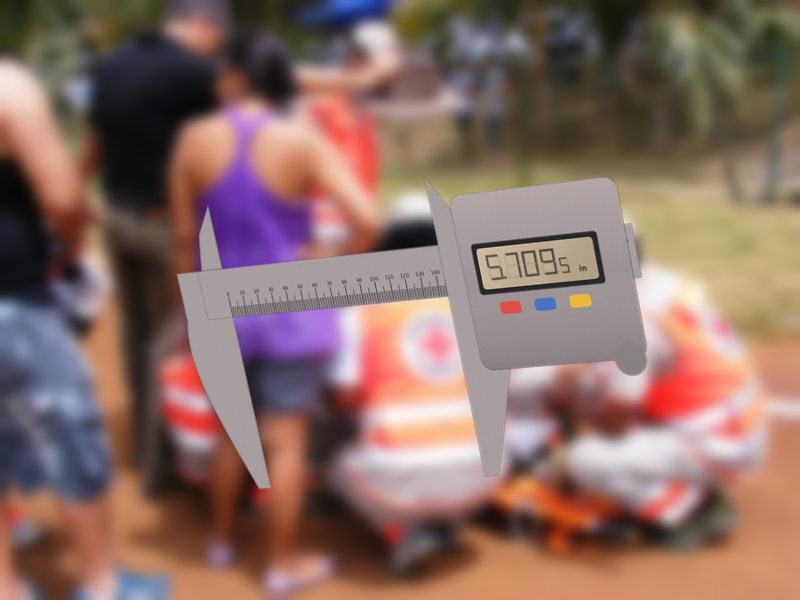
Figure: 5.7095
